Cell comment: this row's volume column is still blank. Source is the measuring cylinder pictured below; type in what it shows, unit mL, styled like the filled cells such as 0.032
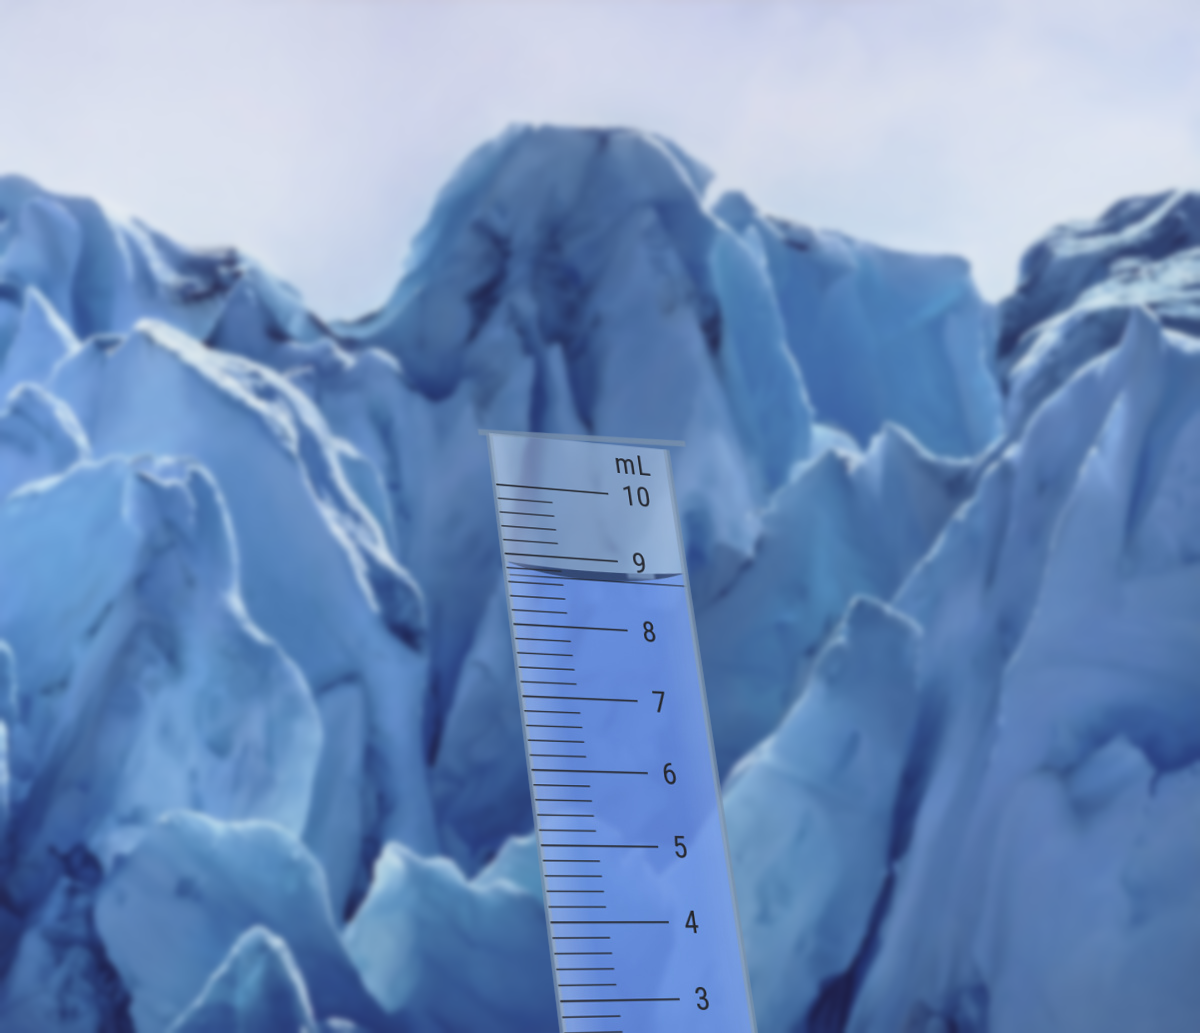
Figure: 8.7
